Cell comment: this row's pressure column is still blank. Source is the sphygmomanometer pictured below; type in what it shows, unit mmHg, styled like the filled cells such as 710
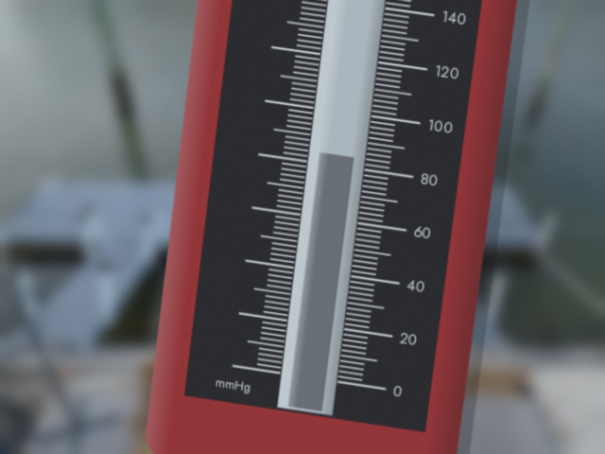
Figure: 84
